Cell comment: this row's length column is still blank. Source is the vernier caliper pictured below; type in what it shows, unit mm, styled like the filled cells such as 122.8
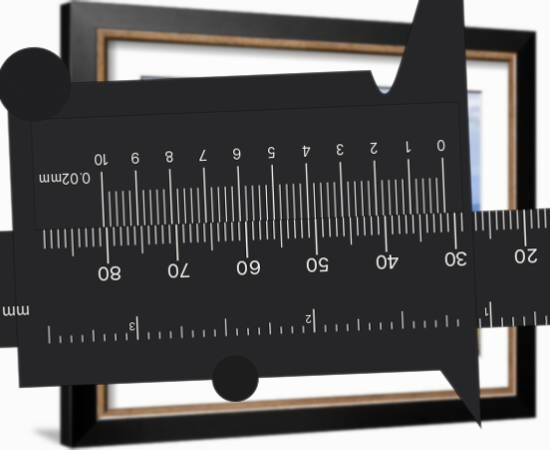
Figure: 31.4
